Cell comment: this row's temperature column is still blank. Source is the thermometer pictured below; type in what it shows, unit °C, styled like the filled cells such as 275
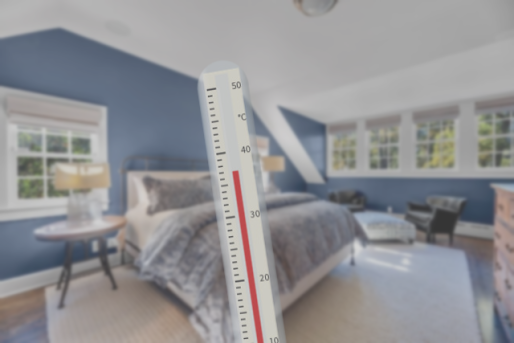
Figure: 37
